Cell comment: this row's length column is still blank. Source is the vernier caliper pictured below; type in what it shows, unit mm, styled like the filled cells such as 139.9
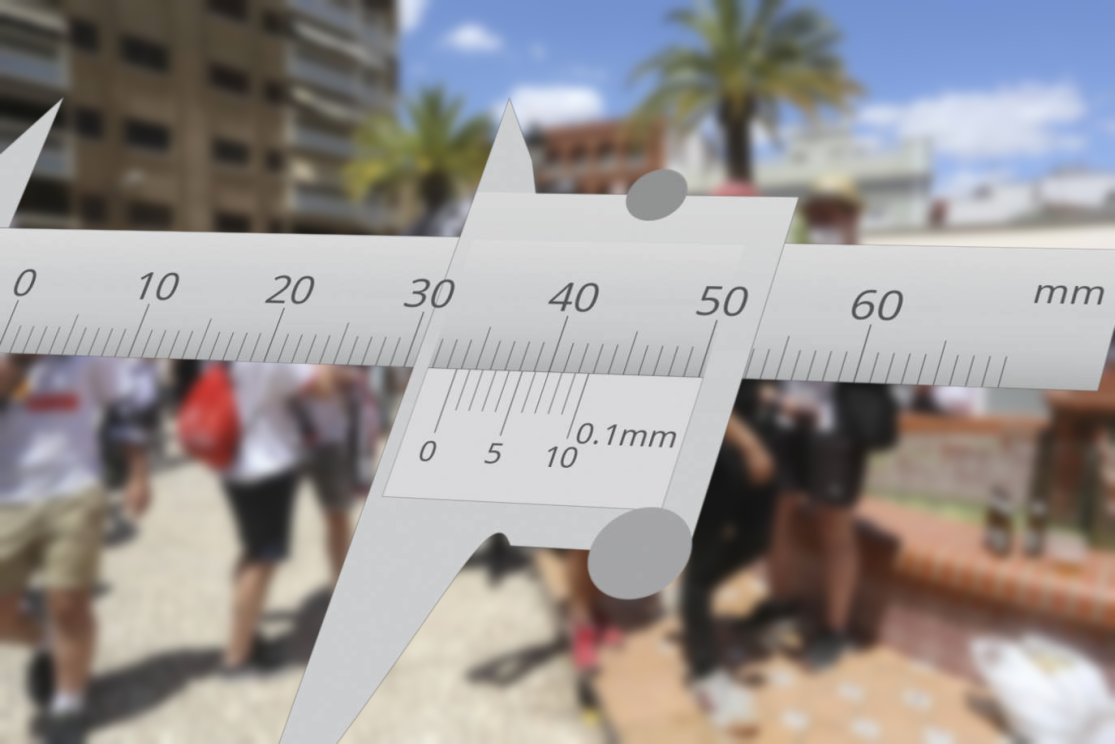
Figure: 33.7
